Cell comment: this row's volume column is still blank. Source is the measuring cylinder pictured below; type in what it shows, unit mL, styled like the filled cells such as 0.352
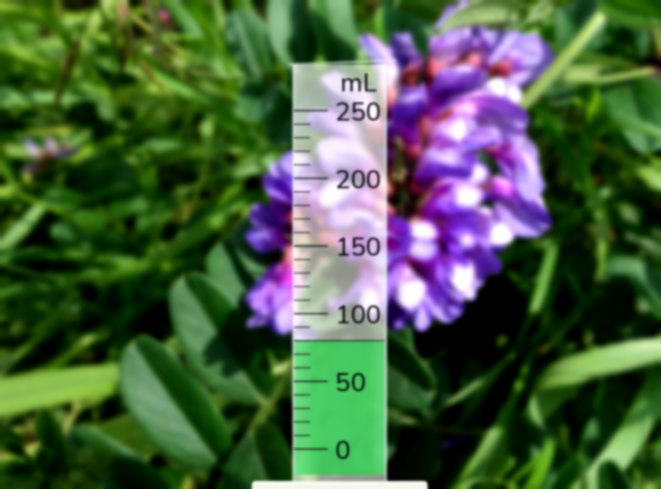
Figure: 80
